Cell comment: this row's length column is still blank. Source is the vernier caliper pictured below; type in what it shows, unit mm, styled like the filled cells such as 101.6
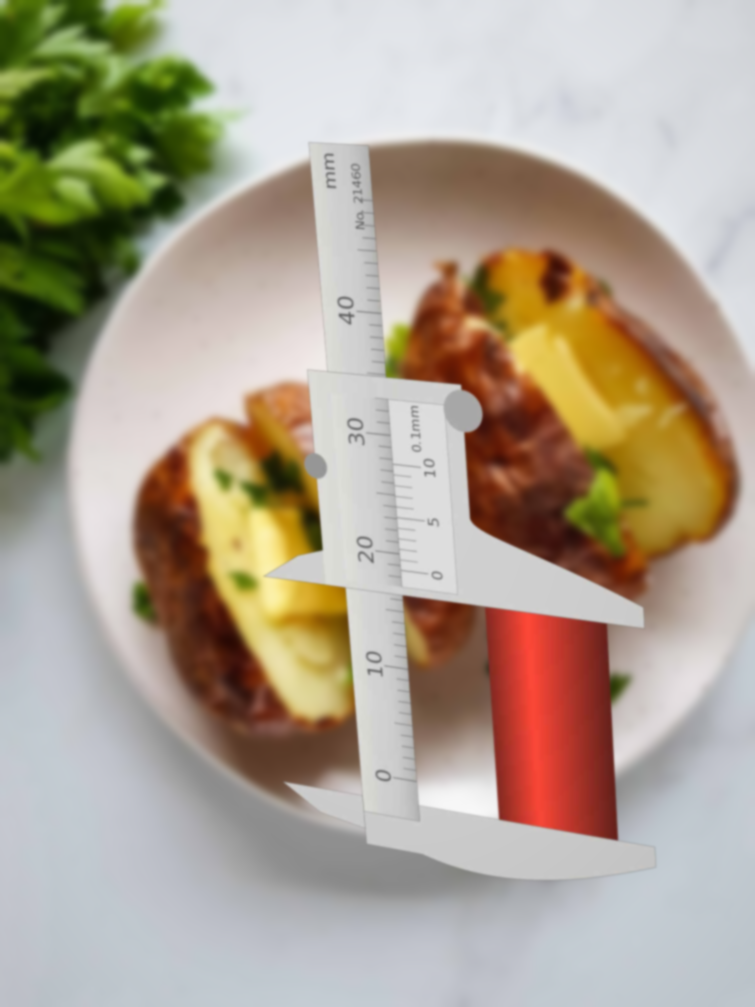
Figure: 18.6
